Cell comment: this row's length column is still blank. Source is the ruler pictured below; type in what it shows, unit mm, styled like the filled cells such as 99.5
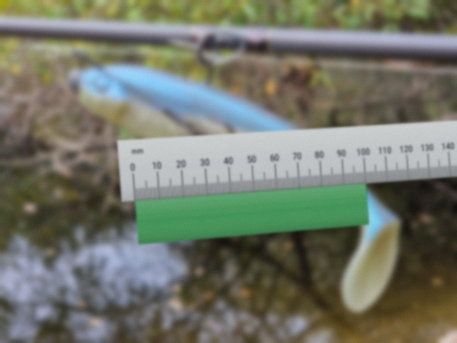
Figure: 100
